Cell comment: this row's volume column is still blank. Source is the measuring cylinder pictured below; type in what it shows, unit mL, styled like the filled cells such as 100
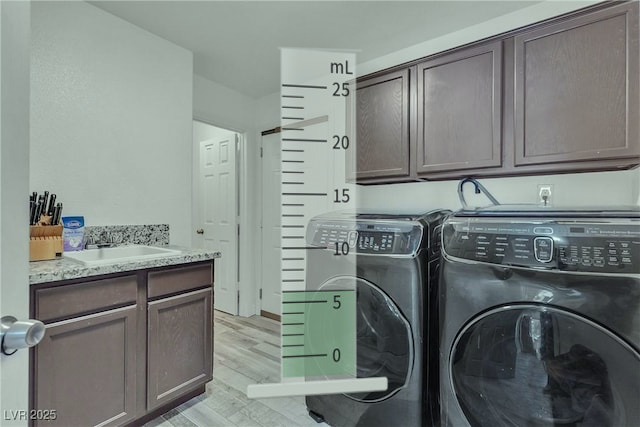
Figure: 6
